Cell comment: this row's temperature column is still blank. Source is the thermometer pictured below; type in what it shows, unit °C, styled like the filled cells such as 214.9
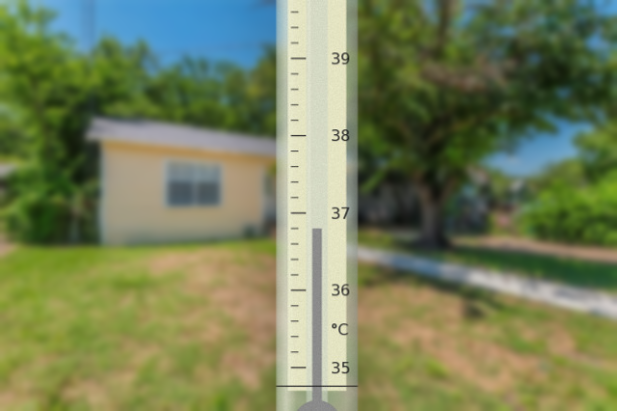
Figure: 36.8
